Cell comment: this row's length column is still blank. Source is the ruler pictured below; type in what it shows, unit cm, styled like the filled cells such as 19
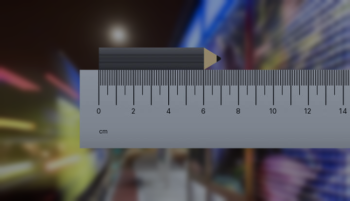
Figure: 7
